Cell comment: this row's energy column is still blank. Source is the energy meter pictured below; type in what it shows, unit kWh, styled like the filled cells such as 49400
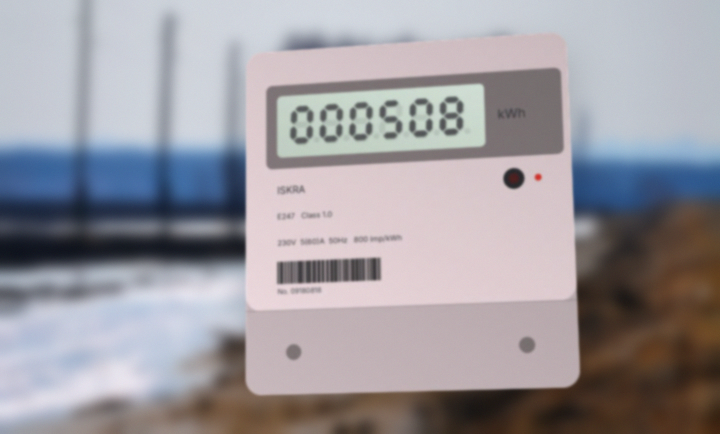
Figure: 508
